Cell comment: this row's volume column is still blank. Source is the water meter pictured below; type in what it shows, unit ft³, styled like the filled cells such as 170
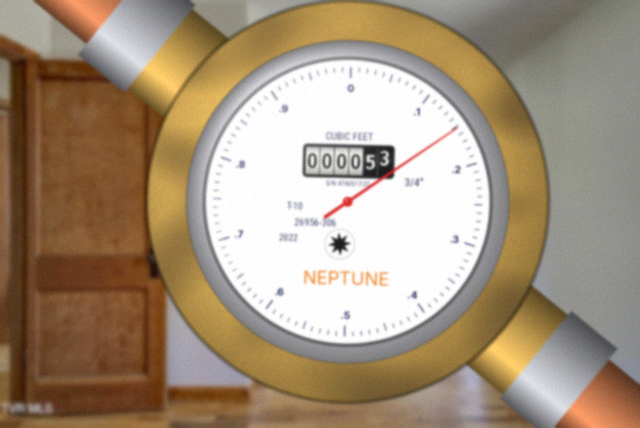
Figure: 53.15
